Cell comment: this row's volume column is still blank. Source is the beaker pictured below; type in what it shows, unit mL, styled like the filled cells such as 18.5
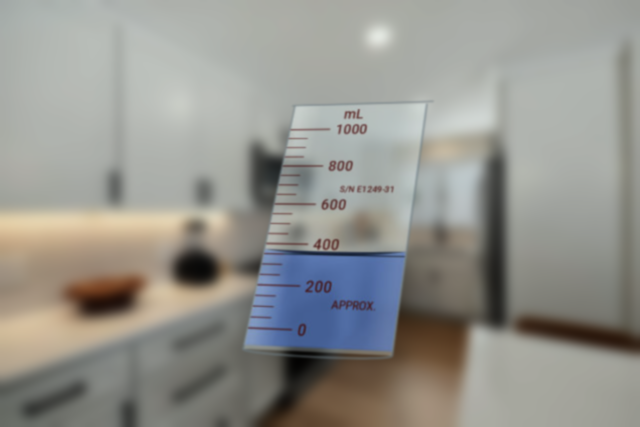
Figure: 350
